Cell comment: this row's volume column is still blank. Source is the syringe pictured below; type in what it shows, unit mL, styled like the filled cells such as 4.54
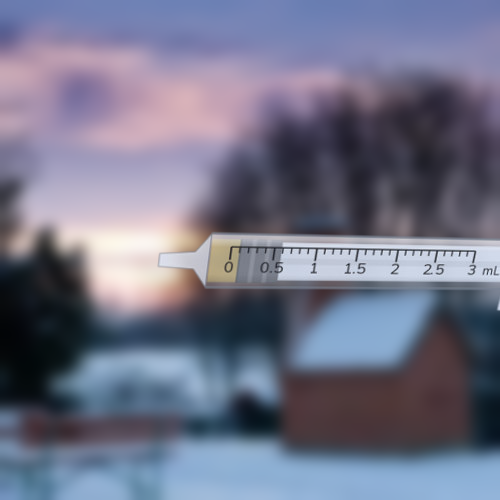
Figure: 0.1
